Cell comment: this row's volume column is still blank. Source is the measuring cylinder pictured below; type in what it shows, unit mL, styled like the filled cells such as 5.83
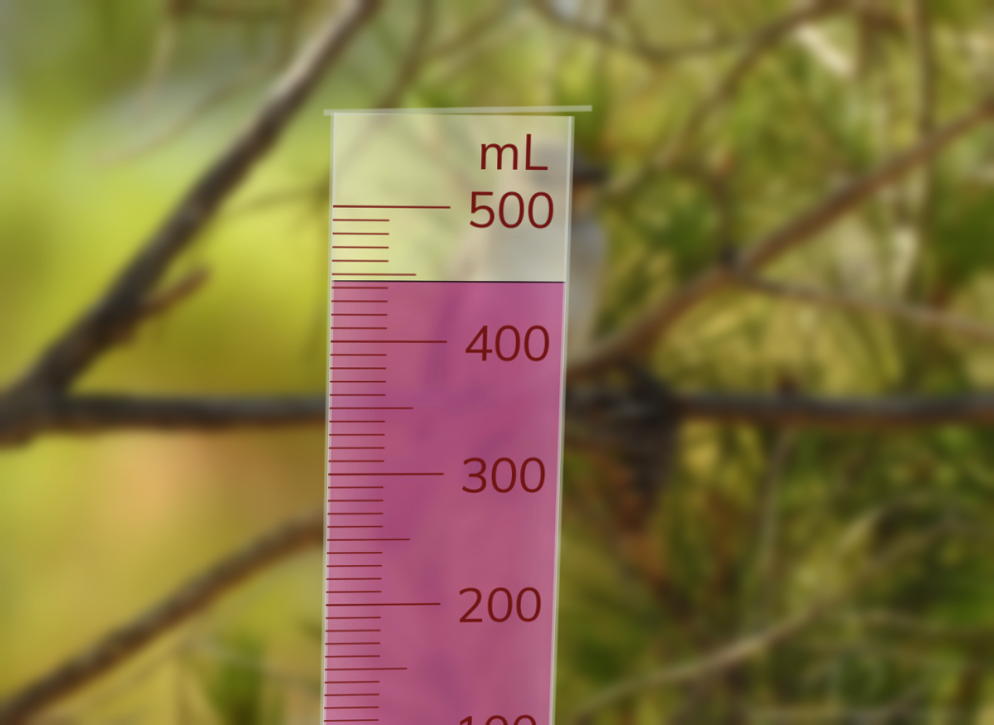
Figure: 445
